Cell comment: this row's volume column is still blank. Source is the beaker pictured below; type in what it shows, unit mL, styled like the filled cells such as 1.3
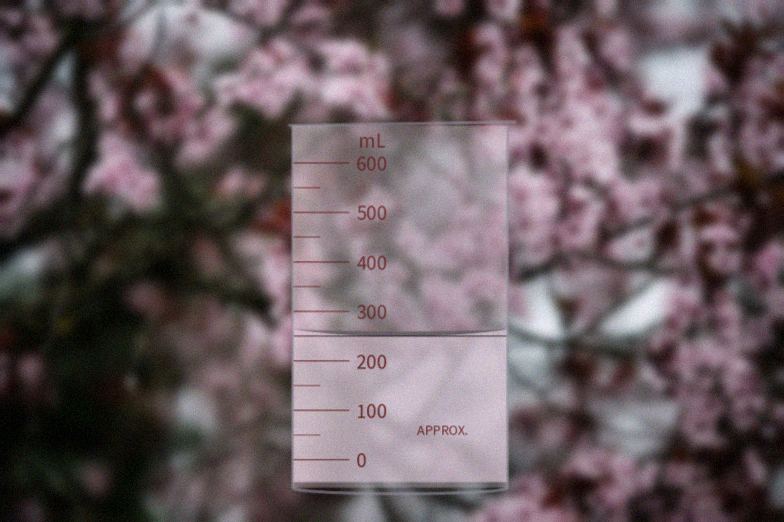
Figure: 250
